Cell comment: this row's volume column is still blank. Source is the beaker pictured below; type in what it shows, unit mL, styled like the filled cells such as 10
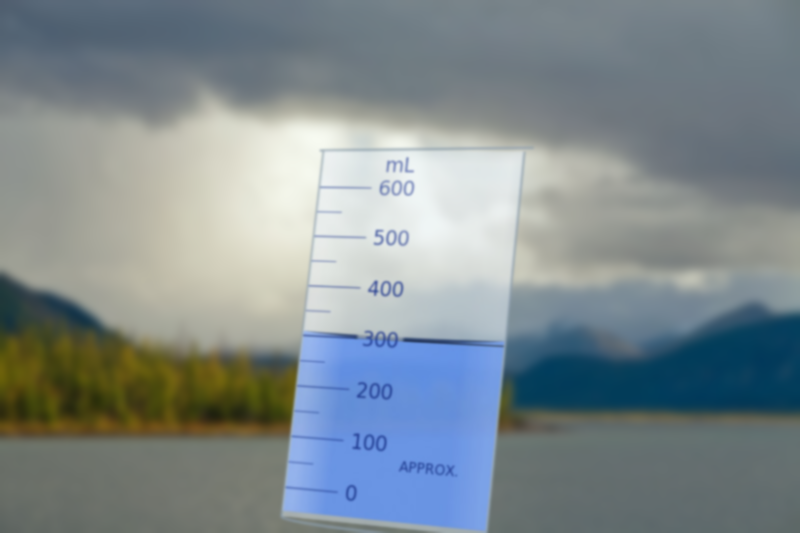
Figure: 300
